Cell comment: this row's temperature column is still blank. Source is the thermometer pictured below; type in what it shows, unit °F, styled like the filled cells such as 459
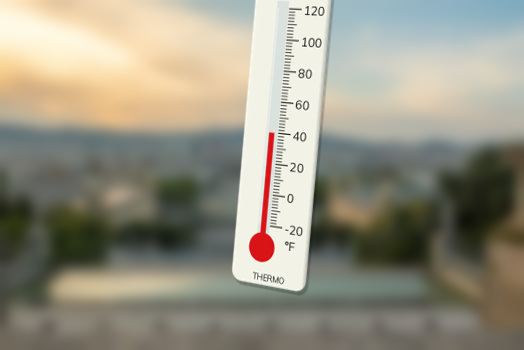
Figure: 40
